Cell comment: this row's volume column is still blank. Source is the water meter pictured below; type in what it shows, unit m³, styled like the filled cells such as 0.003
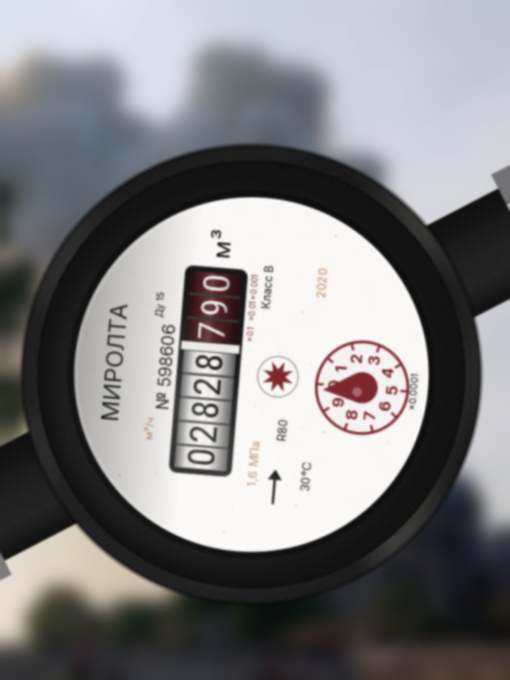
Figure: 2828.7899
